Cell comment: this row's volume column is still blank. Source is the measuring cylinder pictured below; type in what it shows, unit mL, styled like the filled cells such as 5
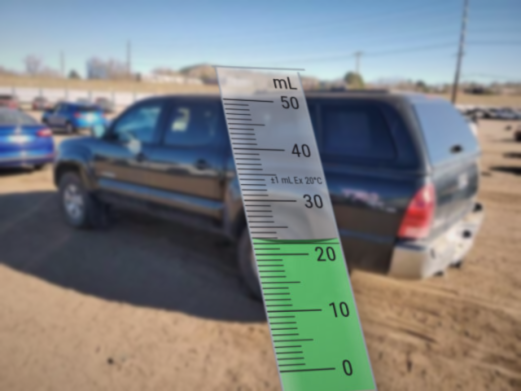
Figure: 22
